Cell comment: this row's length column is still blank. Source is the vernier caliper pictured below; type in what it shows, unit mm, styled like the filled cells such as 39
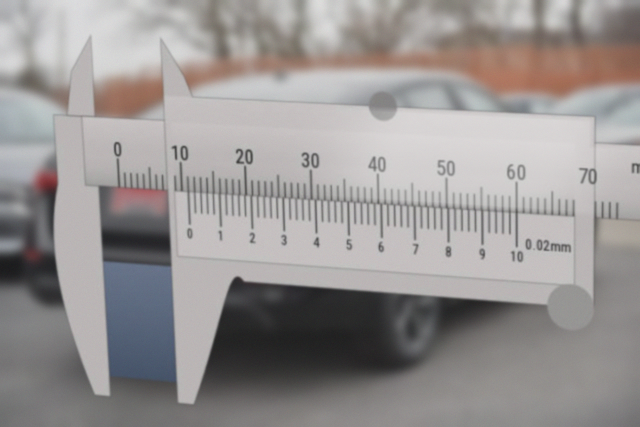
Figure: 11.0
